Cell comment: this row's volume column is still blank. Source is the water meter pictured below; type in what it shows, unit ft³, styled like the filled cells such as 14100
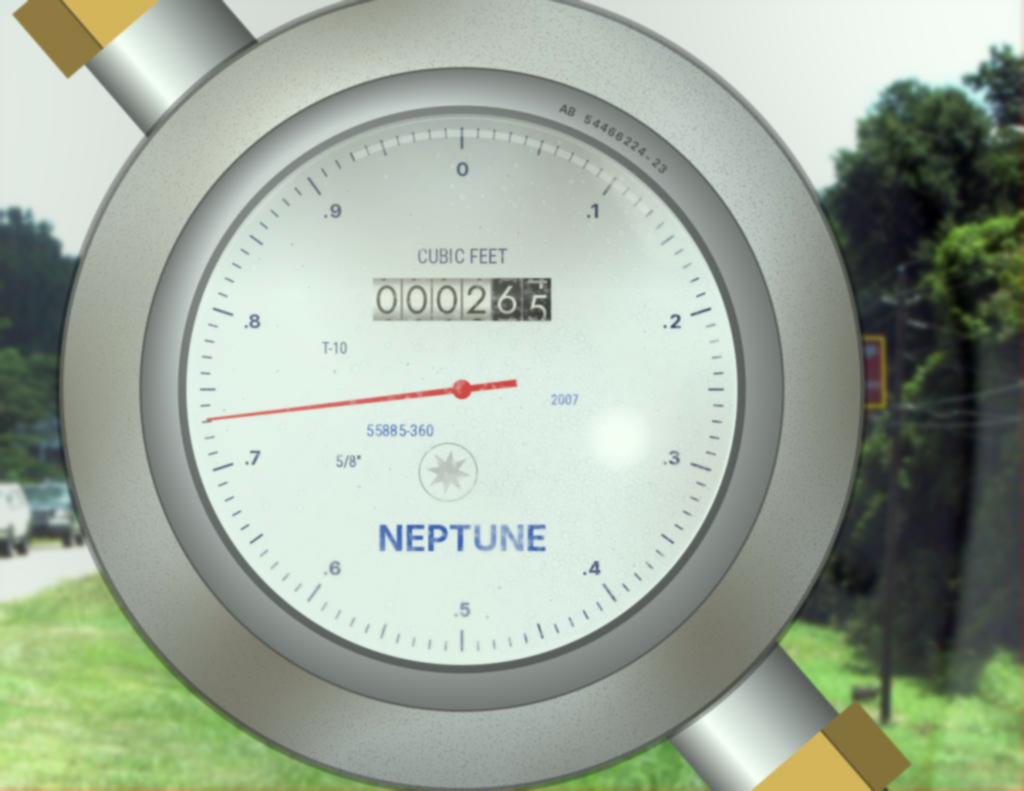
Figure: 264.73
